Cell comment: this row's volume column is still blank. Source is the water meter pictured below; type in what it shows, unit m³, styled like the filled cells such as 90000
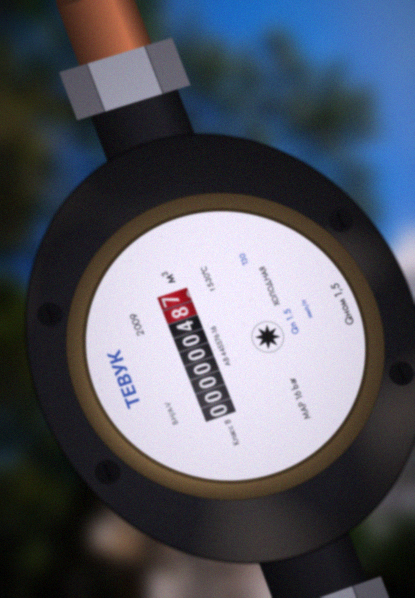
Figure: 4.87
